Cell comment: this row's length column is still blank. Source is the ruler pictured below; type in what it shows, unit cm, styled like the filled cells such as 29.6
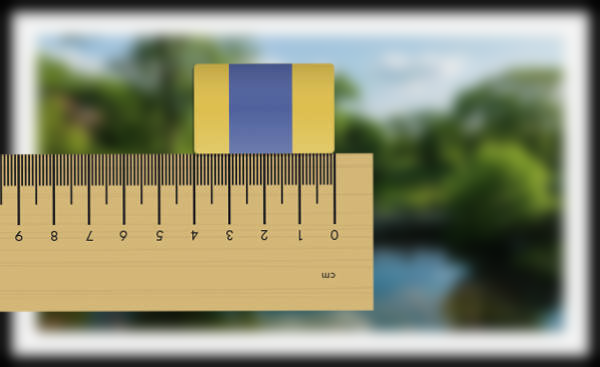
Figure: 4
